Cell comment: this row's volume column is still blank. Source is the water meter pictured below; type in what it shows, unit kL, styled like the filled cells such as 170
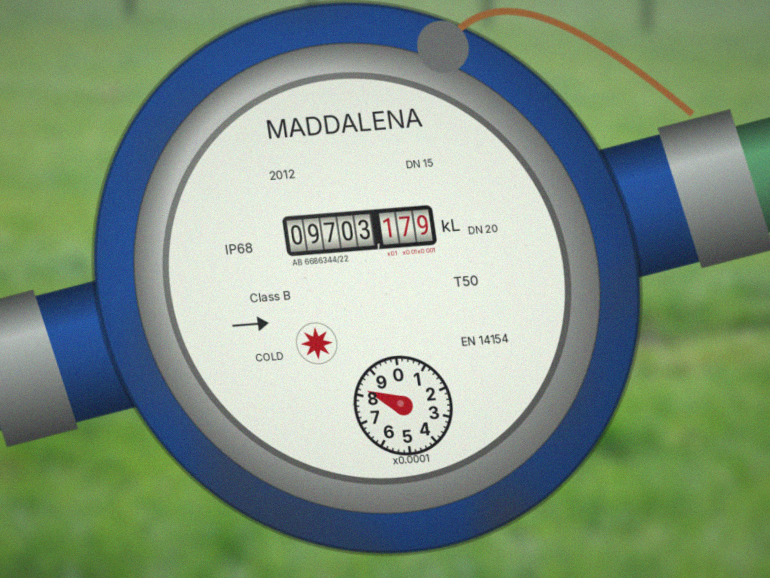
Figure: 9703.1798
